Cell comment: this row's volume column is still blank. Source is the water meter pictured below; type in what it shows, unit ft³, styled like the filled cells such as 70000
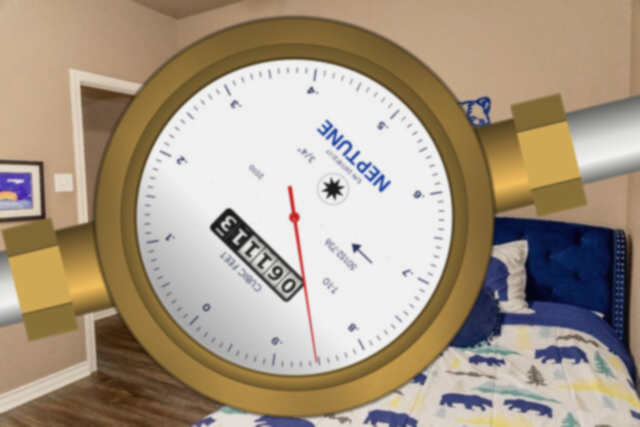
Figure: 61112.85
